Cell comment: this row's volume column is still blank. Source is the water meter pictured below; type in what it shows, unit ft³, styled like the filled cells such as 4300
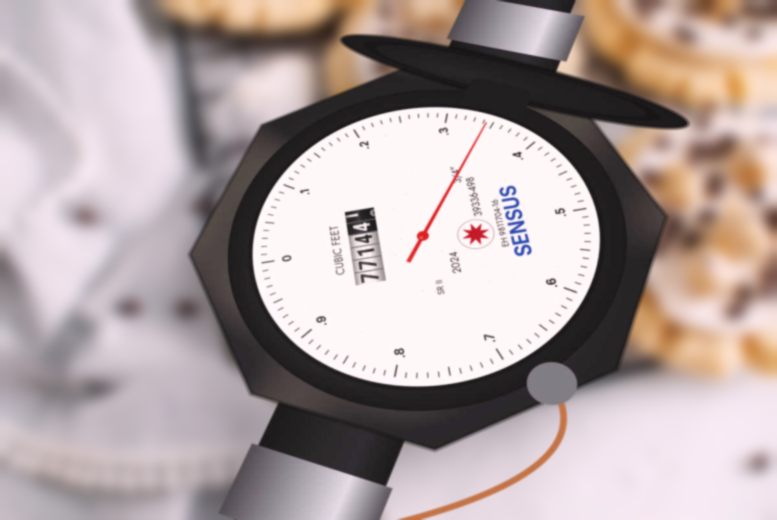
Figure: 771441.34
